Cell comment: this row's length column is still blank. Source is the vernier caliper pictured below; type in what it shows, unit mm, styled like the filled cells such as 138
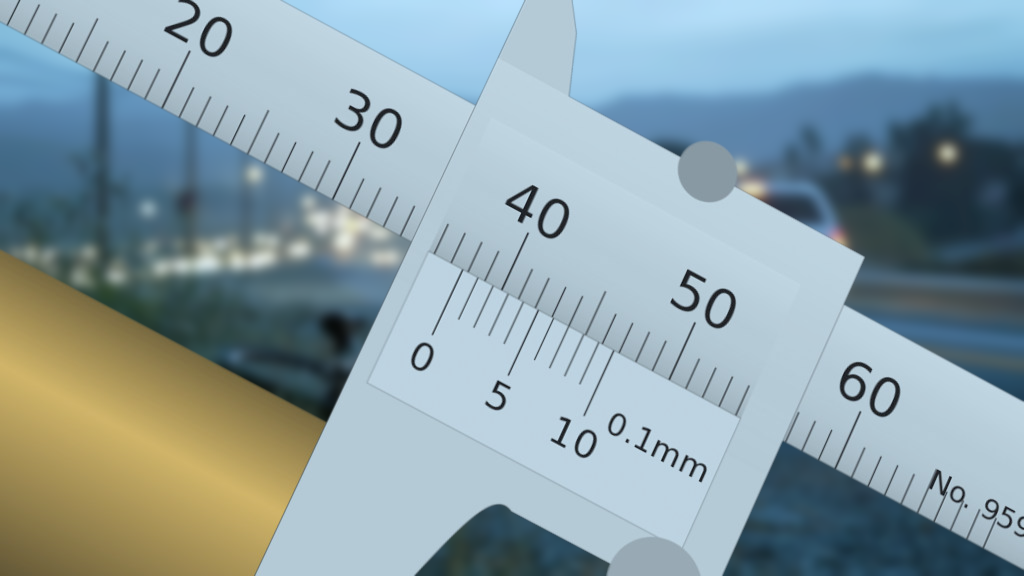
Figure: 37.7
